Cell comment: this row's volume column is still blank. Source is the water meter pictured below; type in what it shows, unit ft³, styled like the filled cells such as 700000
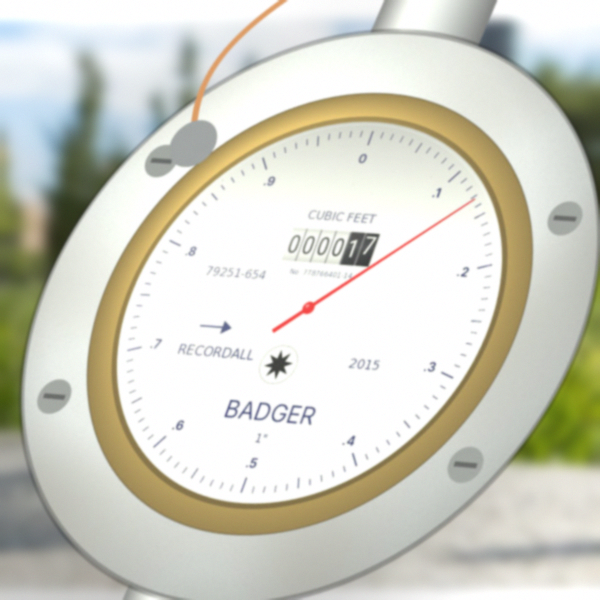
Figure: 17.13
